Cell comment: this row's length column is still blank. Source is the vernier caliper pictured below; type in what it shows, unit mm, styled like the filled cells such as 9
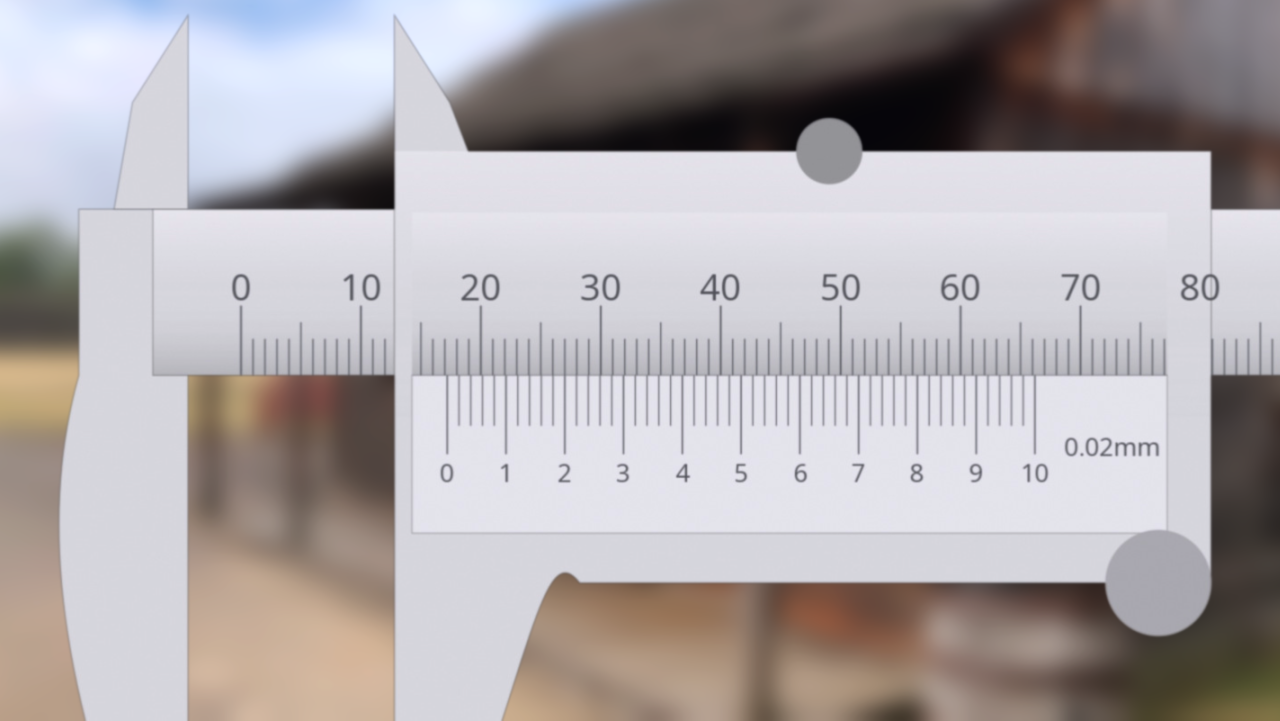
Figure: 17.2
